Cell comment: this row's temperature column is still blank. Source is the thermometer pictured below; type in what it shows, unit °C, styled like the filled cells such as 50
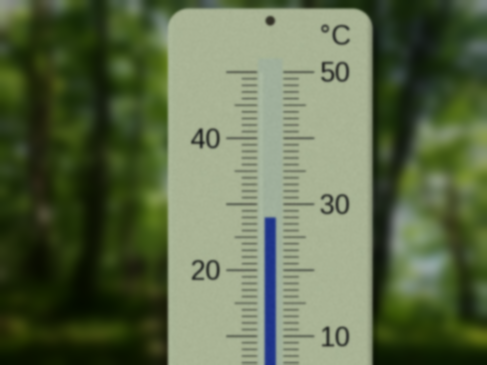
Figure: 28
